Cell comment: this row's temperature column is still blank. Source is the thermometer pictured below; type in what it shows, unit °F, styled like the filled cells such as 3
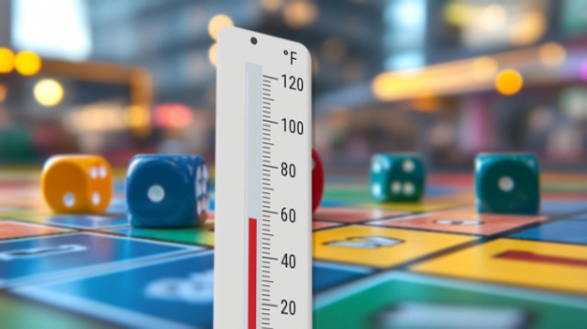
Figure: 56
